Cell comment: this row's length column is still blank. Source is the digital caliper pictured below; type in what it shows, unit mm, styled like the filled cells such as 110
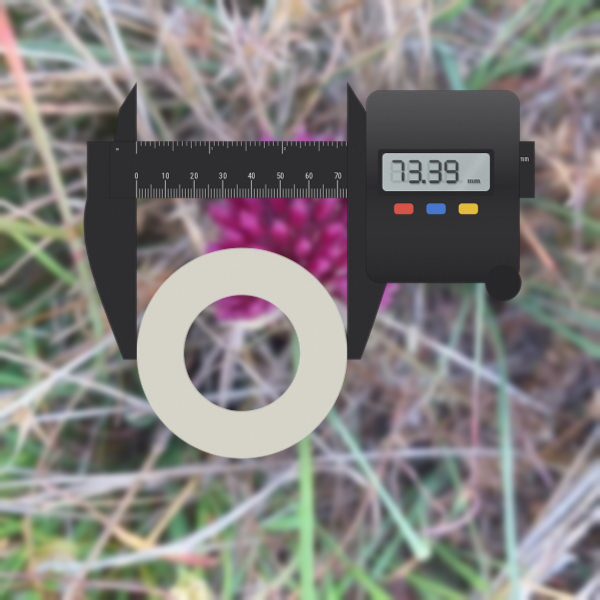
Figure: 73.39
